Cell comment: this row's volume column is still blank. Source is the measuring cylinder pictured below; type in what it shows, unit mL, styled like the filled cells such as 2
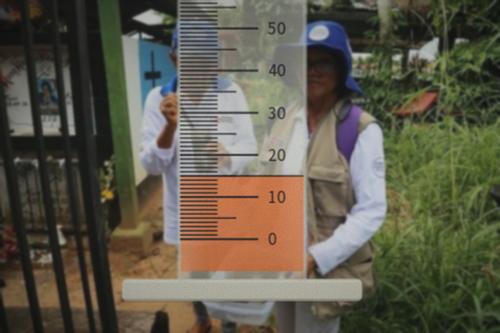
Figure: 15
